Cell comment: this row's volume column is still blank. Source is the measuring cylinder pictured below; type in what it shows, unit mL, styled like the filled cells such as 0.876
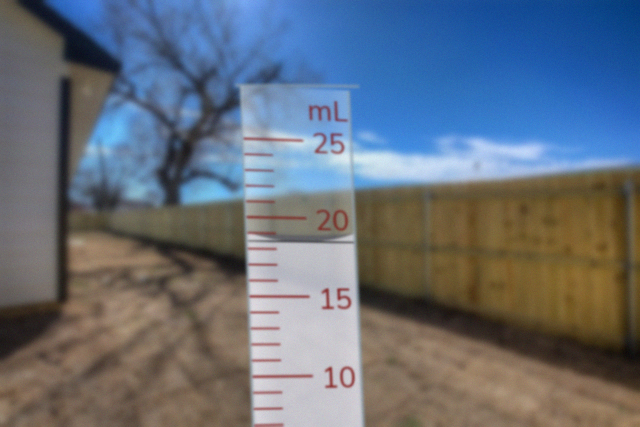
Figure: 18.5
